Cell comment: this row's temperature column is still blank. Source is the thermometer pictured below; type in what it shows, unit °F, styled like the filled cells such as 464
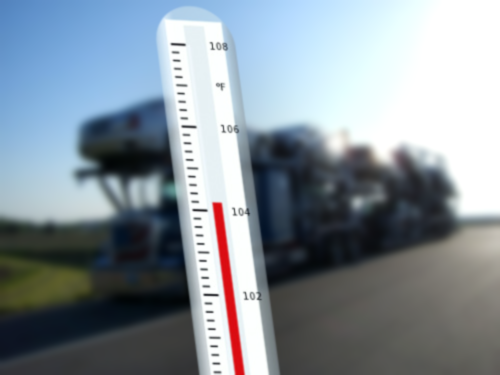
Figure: 104.2
